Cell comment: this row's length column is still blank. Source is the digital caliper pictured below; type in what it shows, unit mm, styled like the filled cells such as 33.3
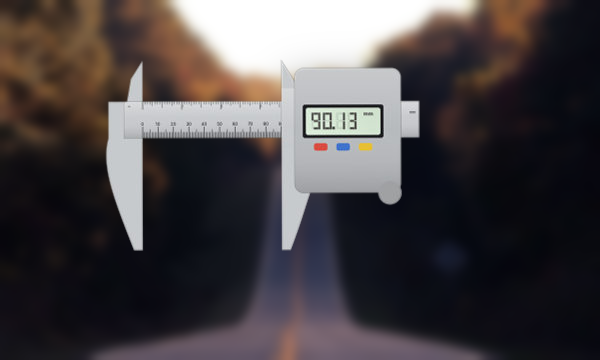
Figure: 90.13
